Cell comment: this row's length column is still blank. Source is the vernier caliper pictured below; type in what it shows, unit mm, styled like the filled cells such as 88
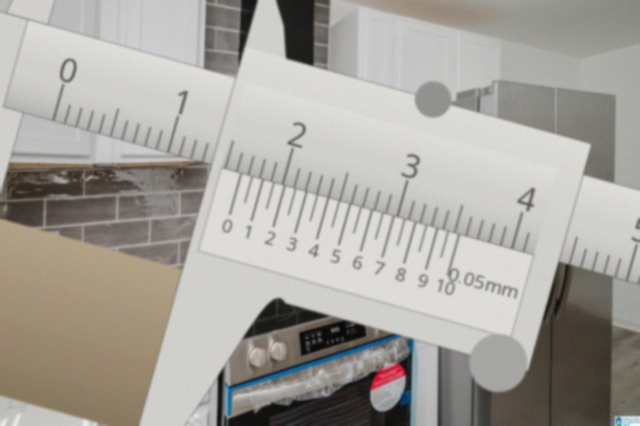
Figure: 16.4
